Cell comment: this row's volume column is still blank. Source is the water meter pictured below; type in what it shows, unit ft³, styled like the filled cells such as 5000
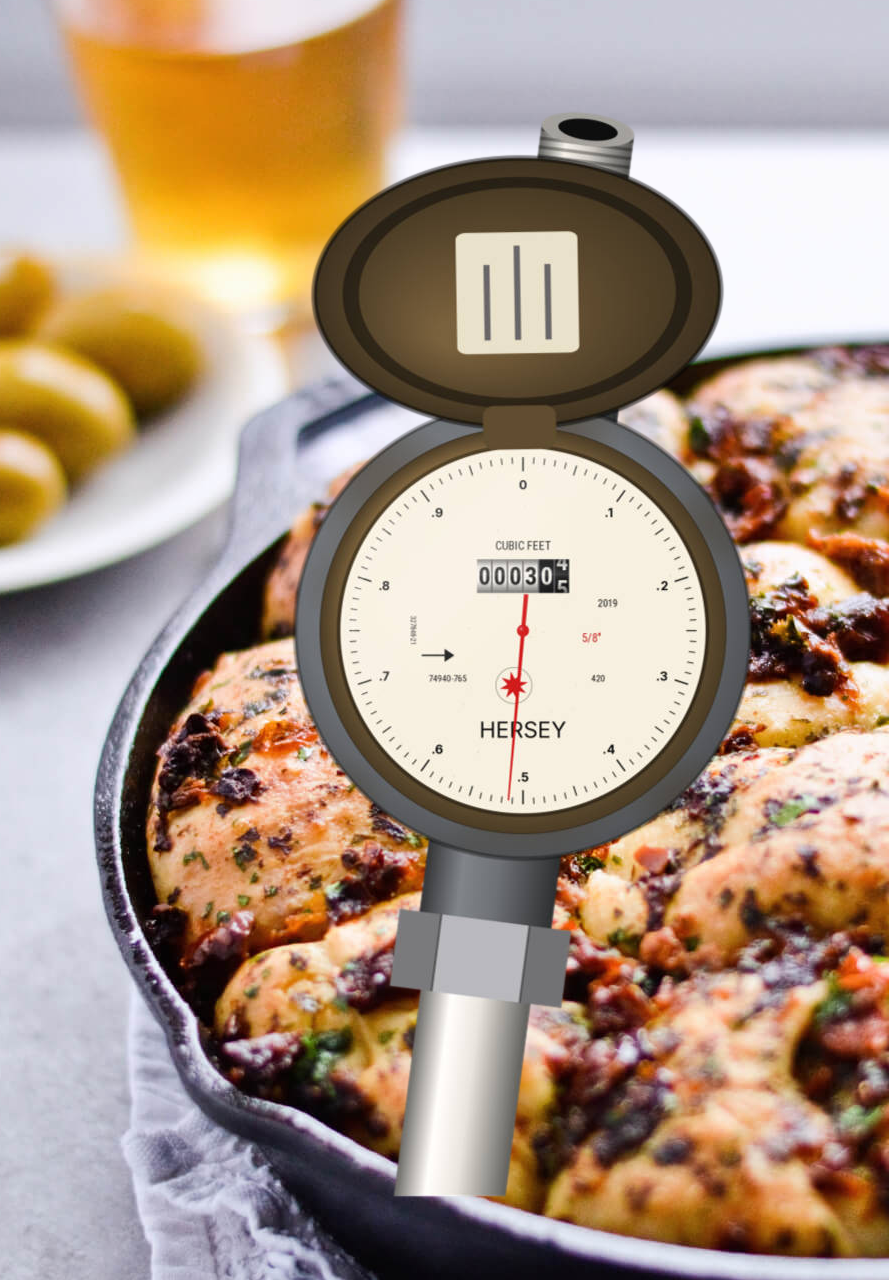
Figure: 304.51
